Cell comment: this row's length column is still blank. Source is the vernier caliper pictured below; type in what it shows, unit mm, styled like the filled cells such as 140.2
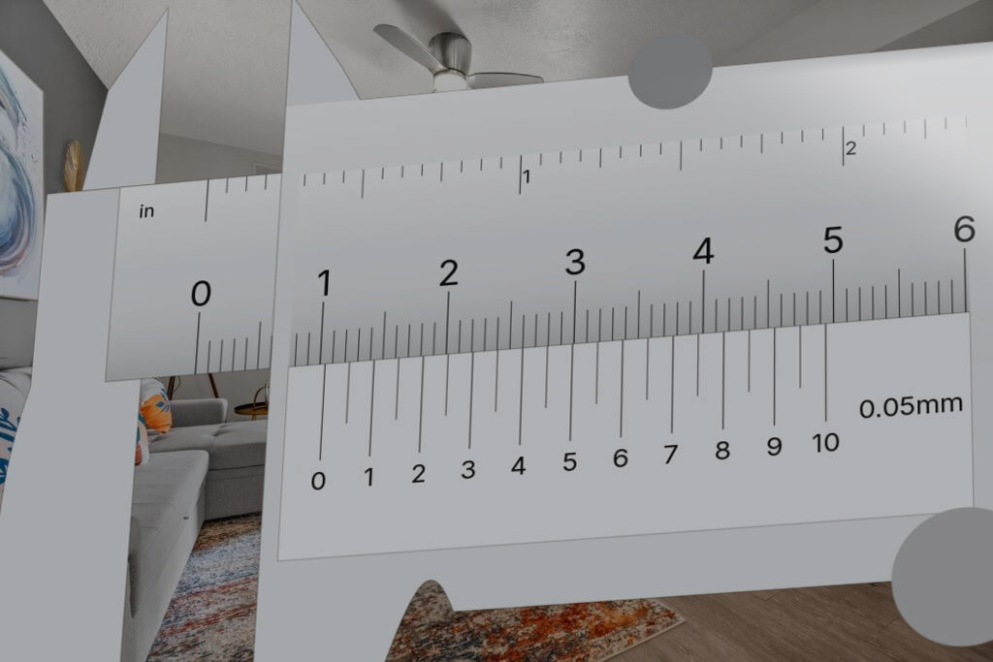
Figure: 10.4
